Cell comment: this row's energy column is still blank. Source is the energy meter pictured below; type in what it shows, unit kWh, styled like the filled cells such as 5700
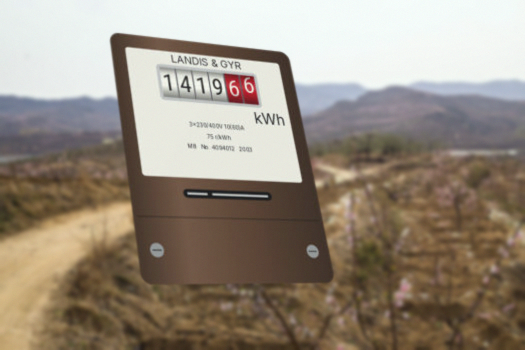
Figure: 1419.66
